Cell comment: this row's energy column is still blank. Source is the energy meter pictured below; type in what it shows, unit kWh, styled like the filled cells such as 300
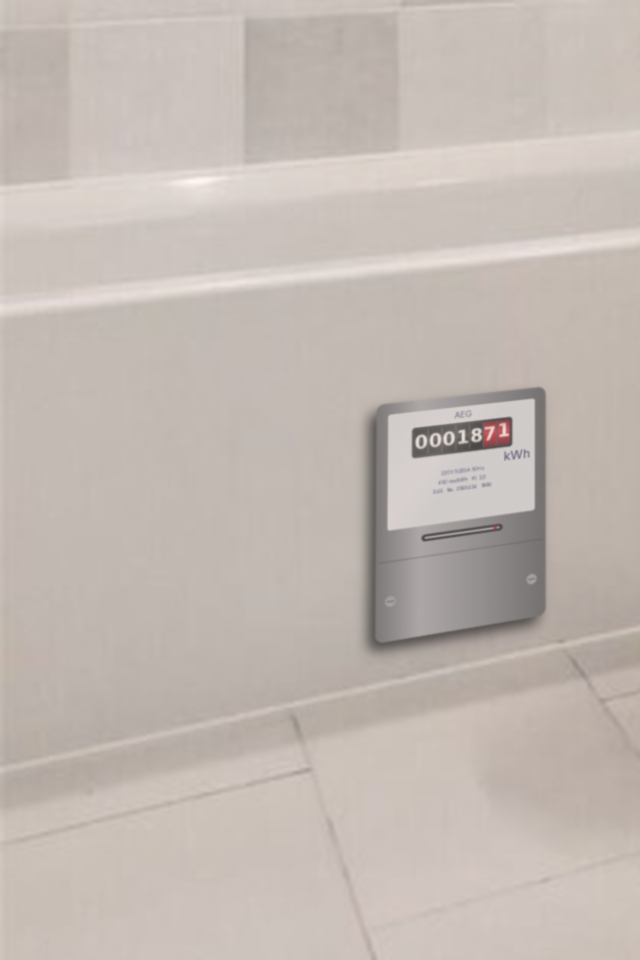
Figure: 18.71
